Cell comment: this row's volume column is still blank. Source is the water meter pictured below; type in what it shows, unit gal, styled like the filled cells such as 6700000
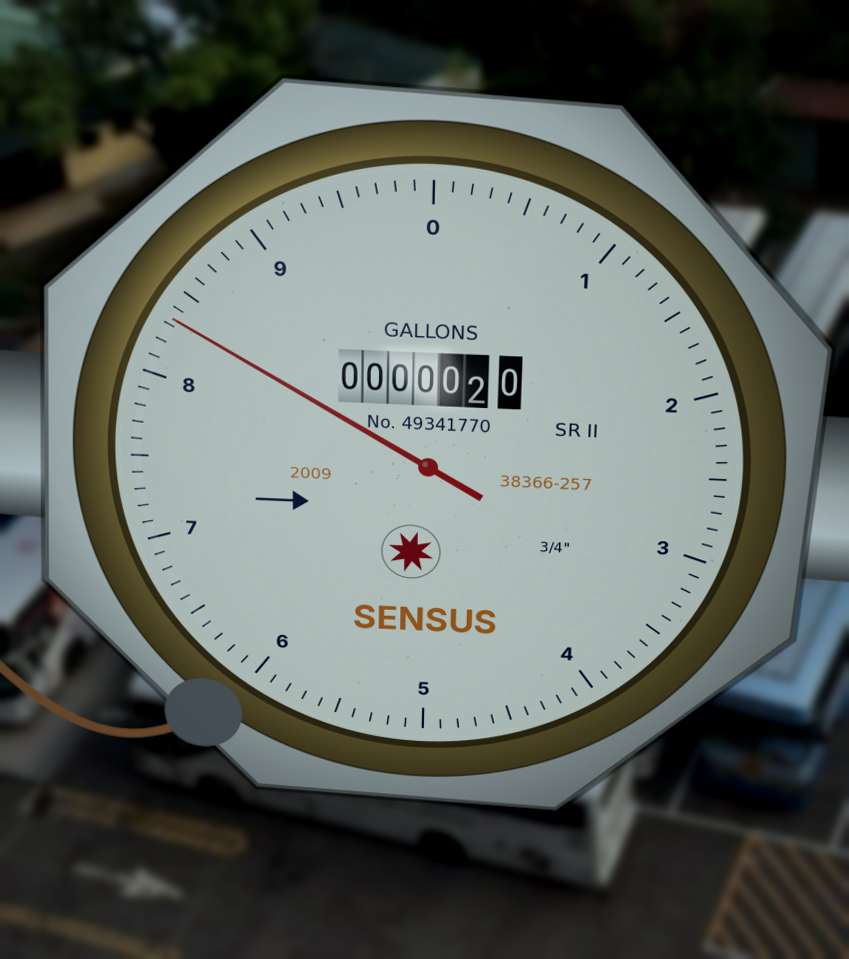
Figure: 18.3
